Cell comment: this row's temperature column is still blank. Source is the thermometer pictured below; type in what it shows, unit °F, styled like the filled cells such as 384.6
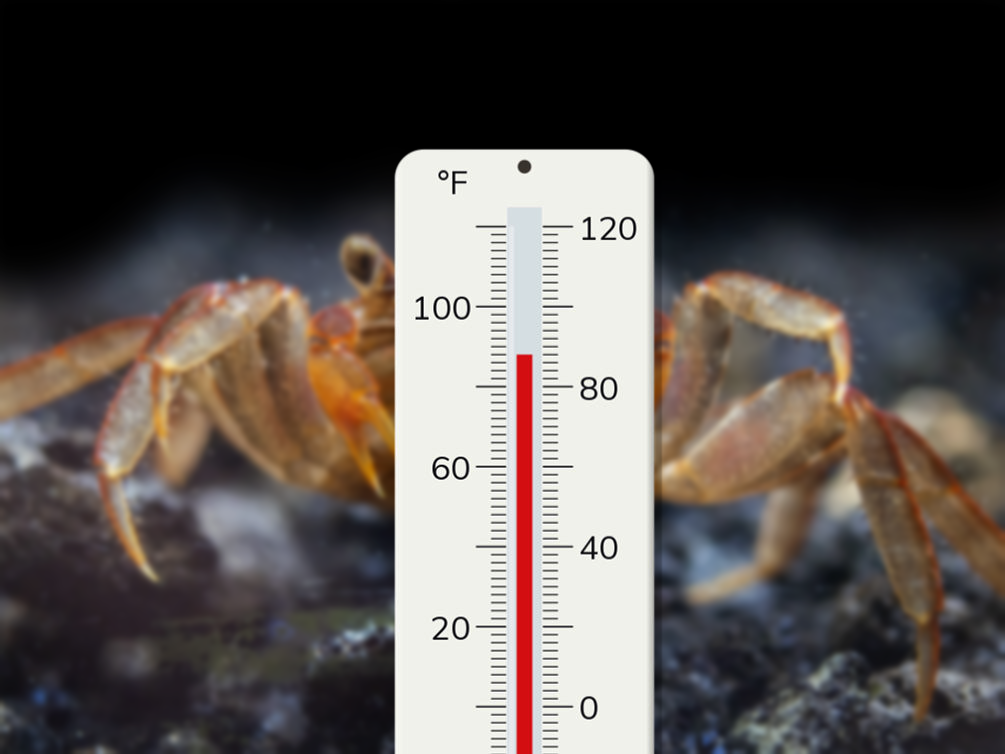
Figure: 88
